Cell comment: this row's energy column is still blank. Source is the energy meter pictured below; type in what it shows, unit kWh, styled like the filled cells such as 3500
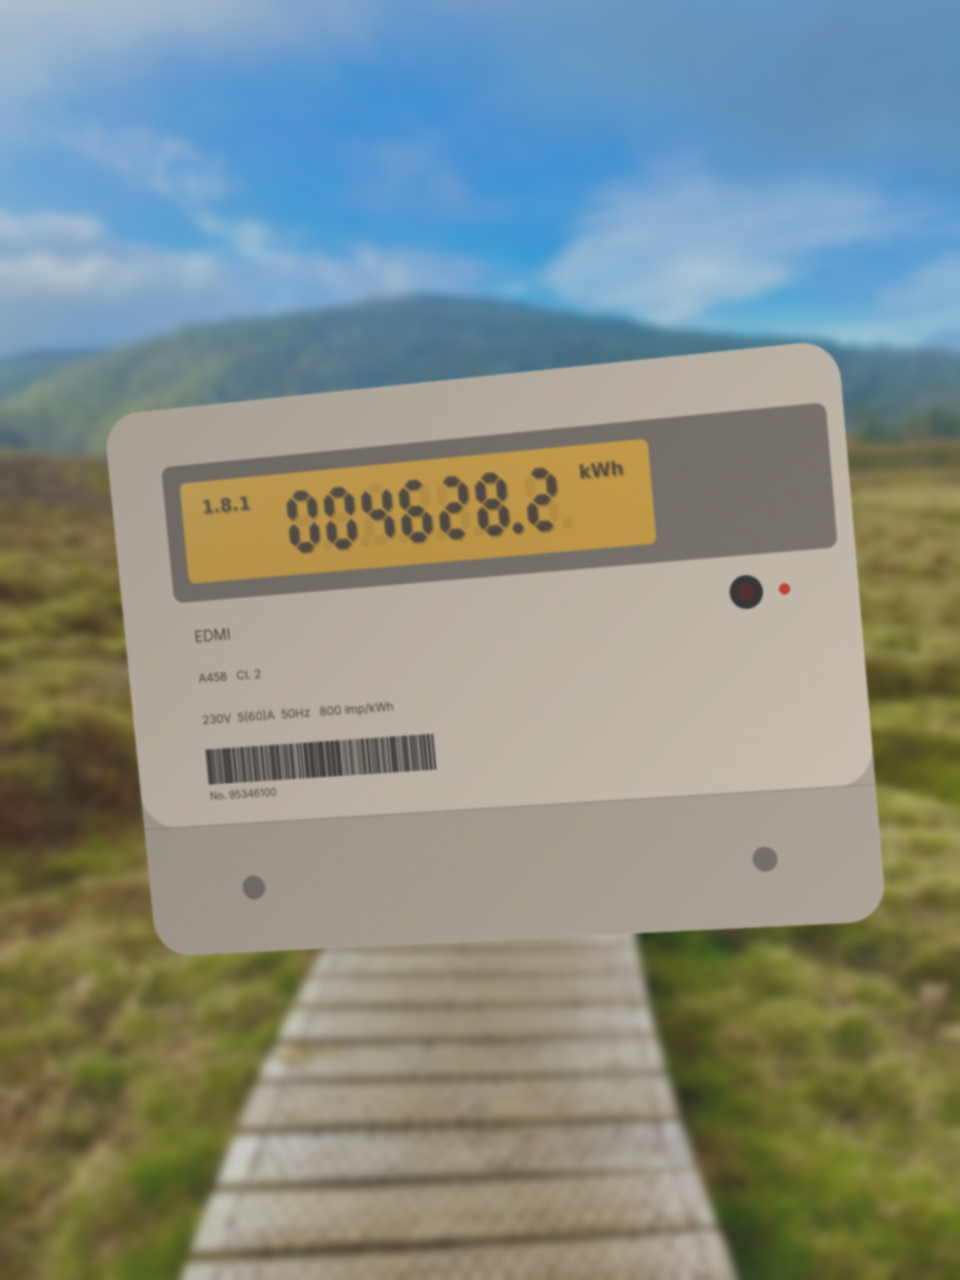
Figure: 4628.2
